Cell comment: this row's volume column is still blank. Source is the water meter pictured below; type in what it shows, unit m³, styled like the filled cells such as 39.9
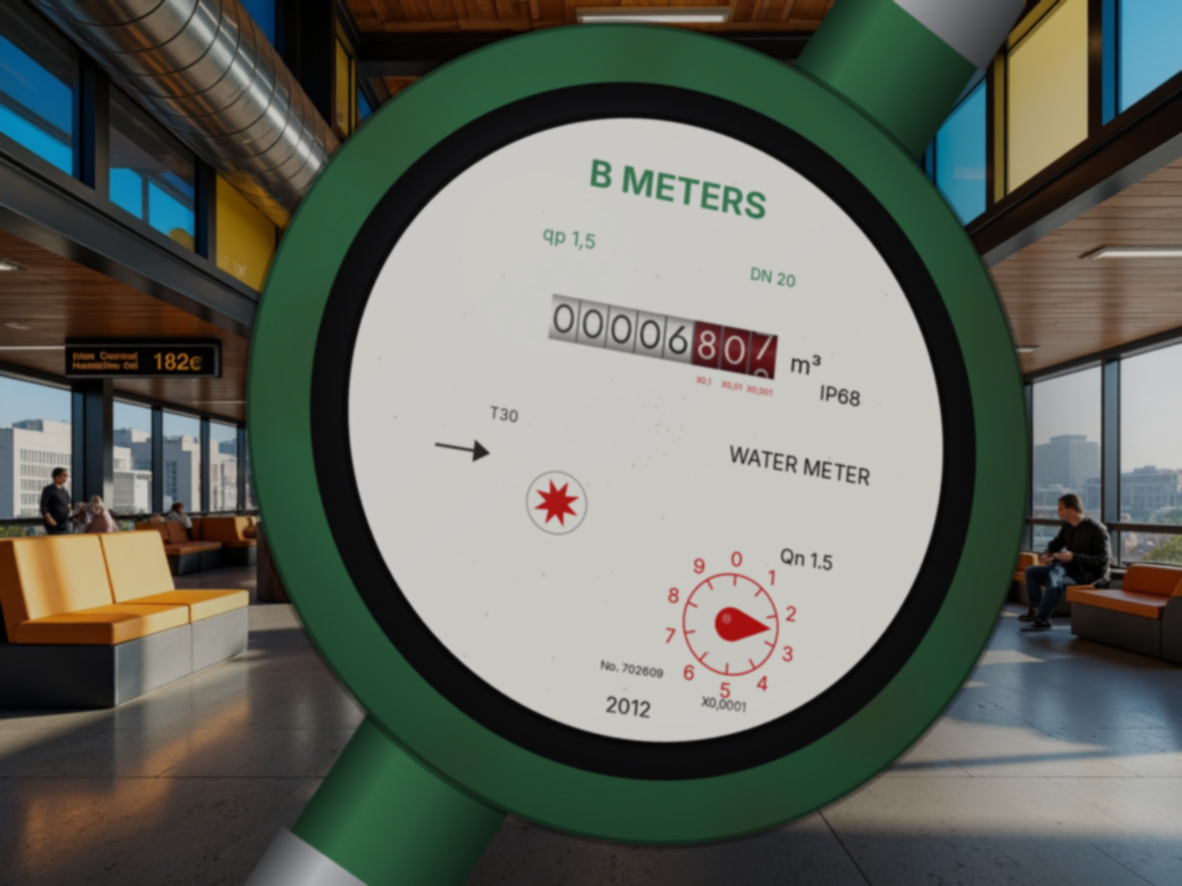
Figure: 6.8072
